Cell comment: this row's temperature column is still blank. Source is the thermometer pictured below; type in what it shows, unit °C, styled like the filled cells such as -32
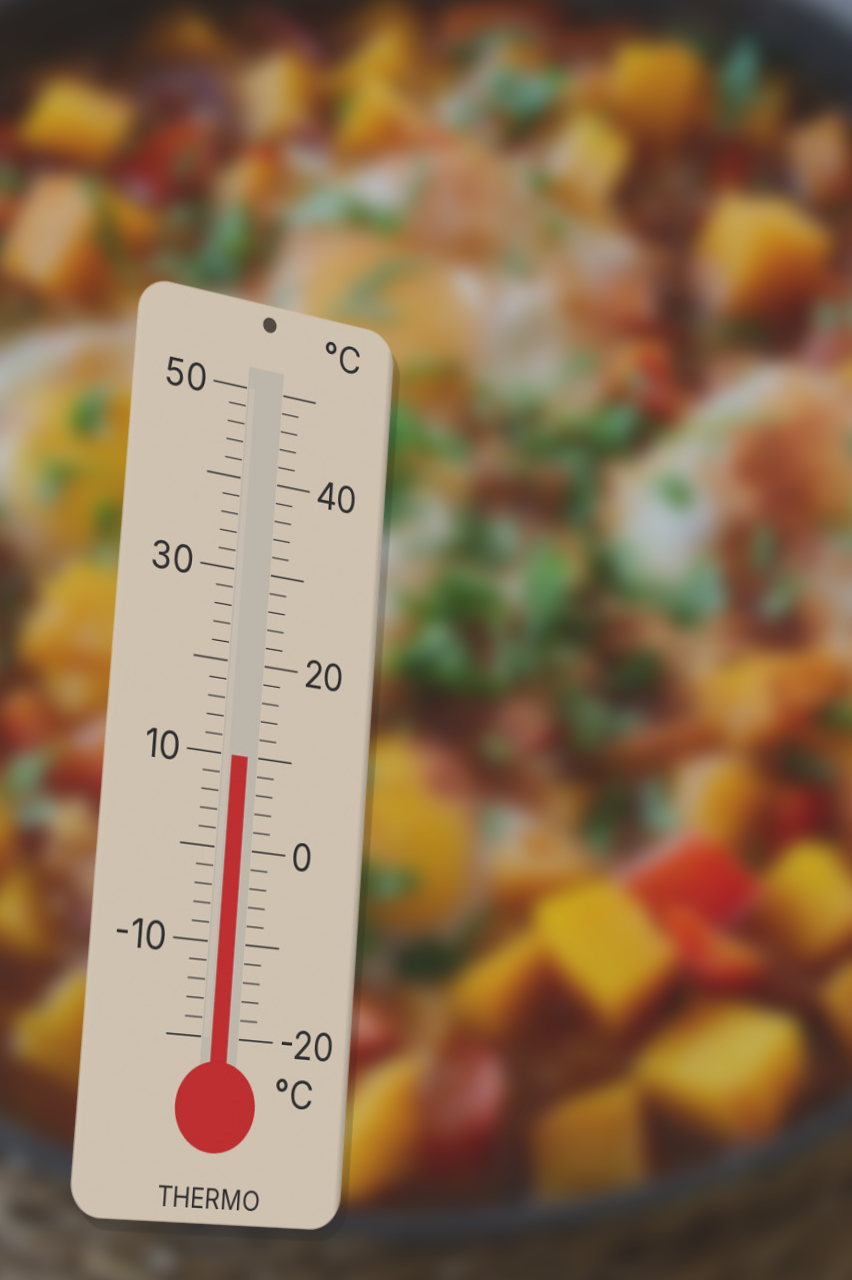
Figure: 10
